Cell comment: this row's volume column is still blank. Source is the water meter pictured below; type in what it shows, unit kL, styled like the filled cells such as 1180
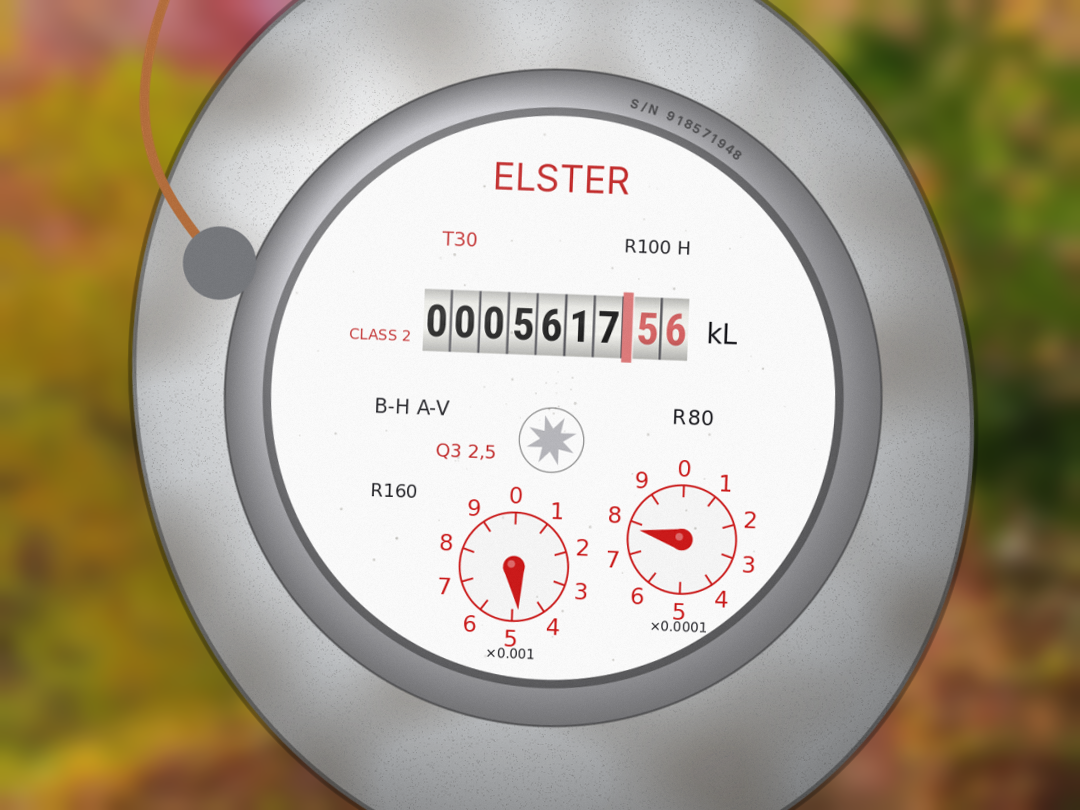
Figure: 5617.5647
